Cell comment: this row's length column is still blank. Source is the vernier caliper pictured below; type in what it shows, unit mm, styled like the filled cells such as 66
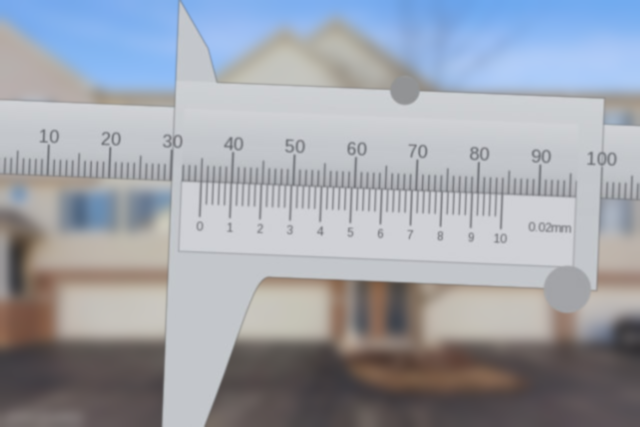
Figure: 35.0
